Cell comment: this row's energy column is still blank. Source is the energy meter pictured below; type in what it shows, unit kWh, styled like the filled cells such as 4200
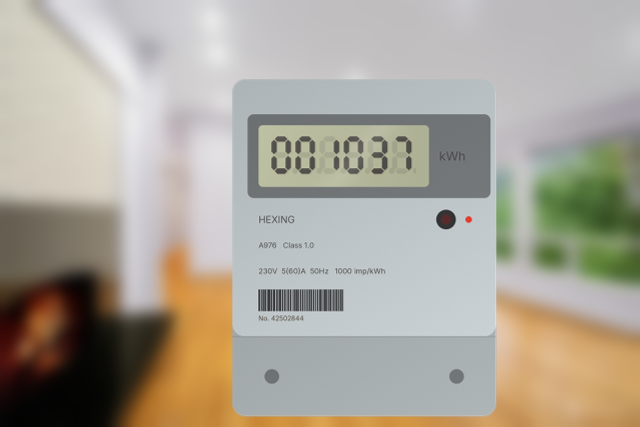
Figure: 1037
